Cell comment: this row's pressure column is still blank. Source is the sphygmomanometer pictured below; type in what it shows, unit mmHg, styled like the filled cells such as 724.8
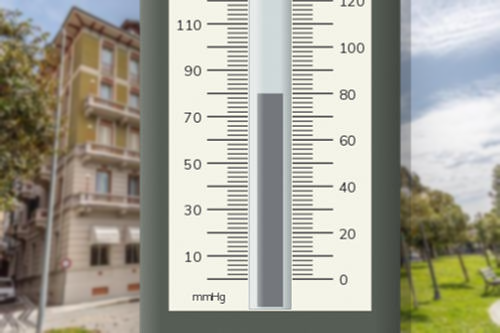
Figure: 80
